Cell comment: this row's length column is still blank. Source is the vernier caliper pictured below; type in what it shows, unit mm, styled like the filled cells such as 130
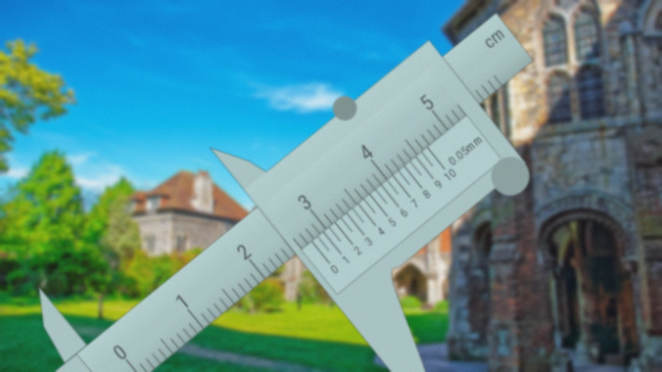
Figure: 27.6
